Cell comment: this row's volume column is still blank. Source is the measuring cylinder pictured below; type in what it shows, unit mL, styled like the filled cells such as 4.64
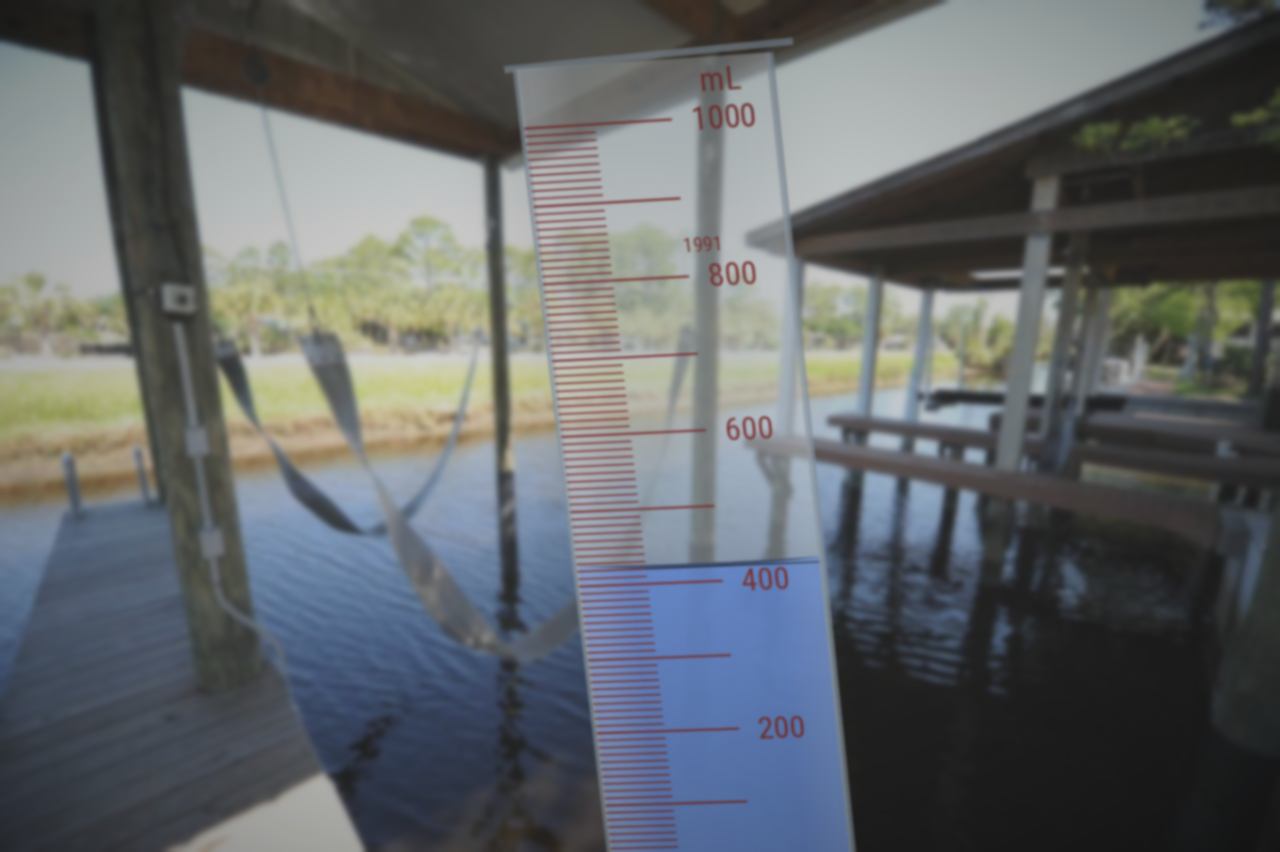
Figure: 420
